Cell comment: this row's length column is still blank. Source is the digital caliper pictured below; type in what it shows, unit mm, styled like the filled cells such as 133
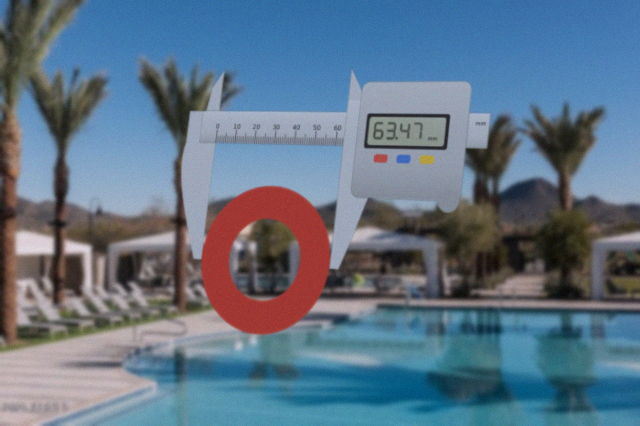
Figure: 63.47
